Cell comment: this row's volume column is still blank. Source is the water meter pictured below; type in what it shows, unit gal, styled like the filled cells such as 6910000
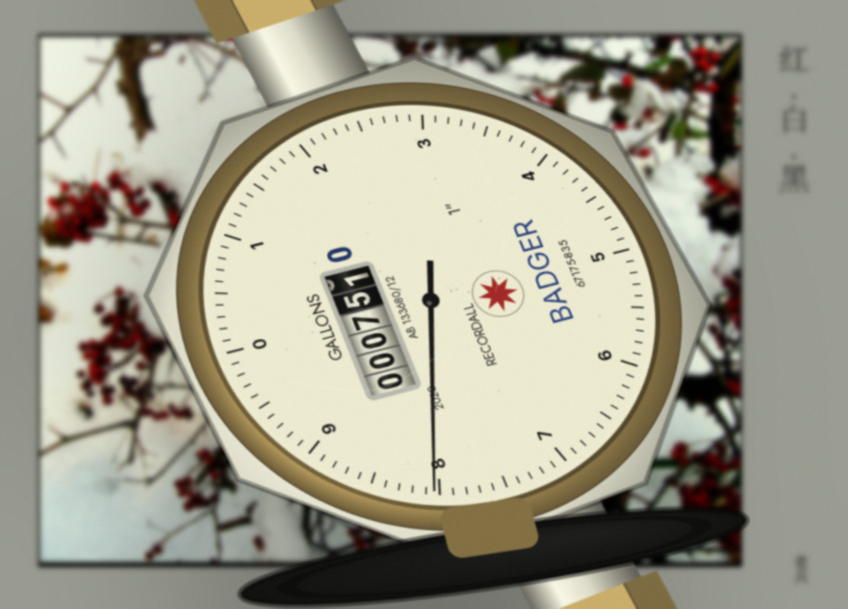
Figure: 7508.0
